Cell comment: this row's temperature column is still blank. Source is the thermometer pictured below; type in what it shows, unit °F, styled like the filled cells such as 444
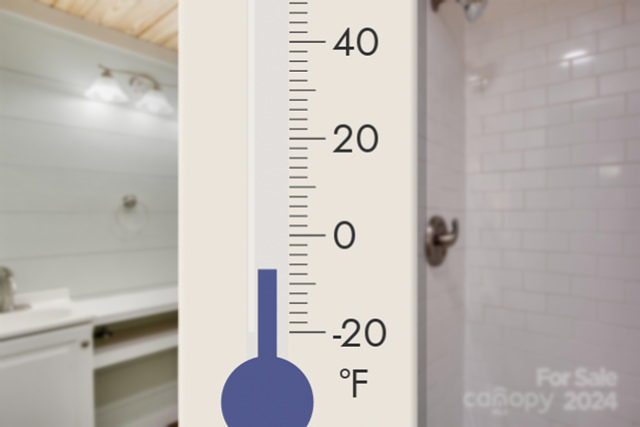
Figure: -7
